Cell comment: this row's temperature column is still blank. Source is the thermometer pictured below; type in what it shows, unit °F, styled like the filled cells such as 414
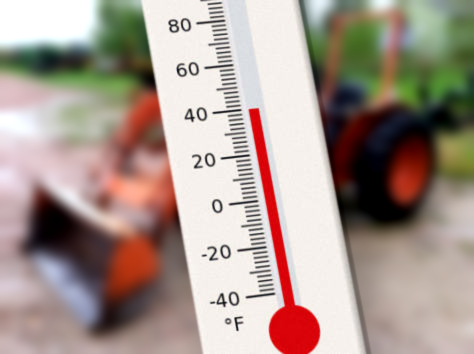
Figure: 40
